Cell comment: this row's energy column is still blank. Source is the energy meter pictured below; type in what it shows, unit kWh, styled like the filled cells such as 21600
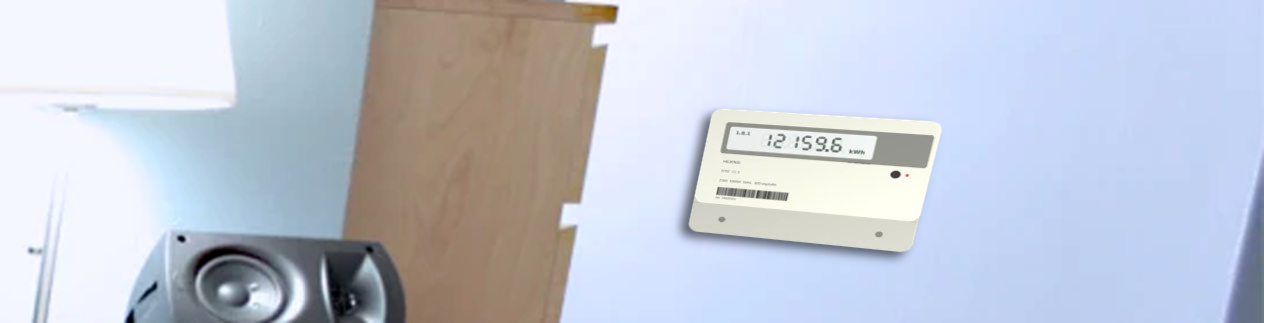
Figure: 12159.6
